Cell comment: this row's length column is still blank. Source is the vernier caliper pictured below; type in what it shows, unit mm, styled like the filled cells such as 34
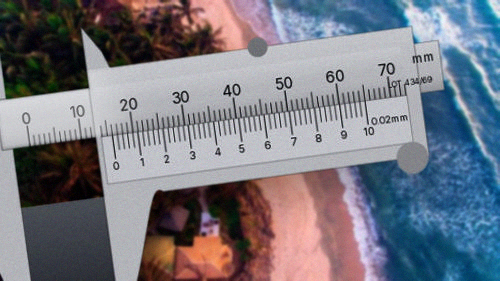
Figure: 16.0
